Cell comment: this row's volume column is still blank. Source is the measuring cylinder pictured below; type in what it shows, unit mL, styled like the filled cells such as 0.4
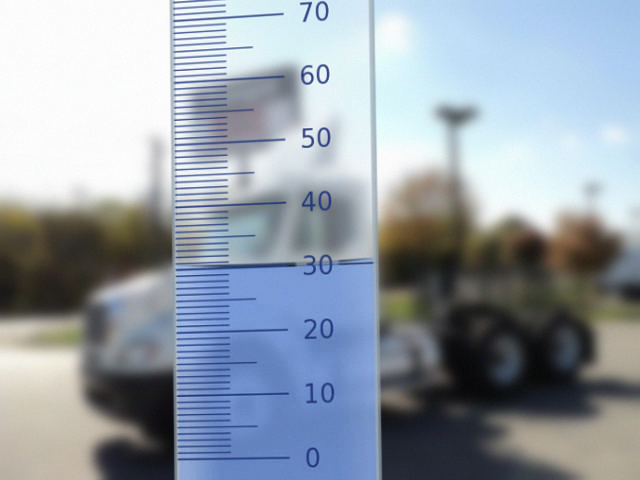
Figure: 30
